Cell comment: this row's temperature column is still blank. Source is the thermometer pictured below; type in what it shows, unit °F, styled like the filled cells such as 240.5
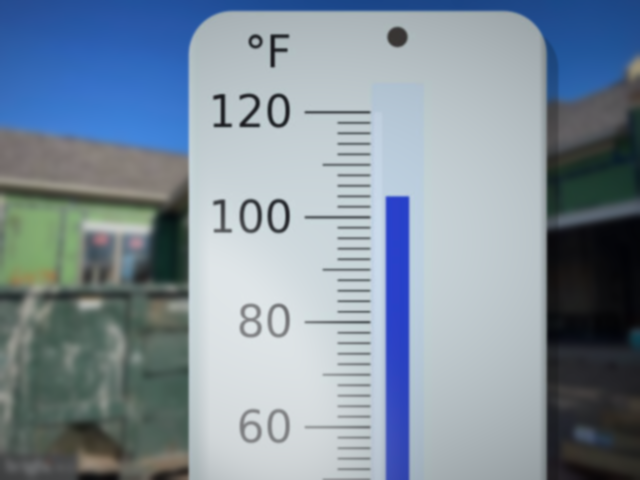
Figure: 104
